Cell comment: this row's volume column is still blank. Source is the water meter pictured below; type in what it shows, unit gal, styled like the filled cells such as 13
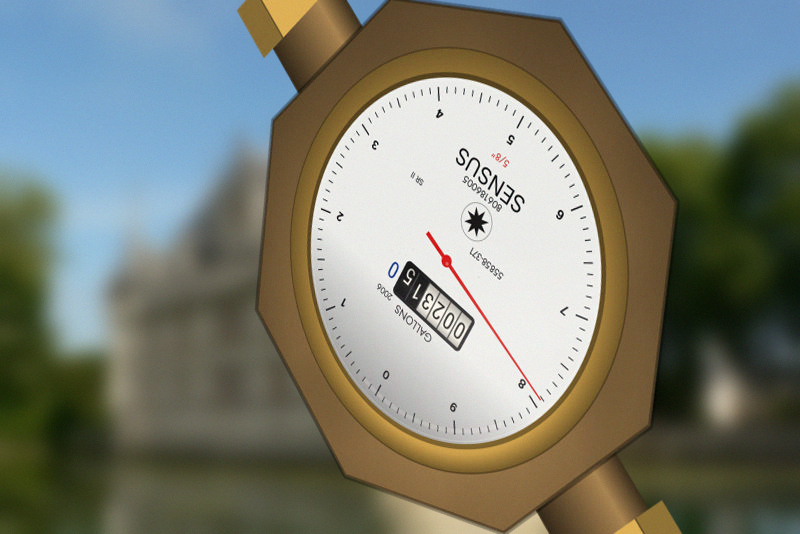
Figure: 23147.9
